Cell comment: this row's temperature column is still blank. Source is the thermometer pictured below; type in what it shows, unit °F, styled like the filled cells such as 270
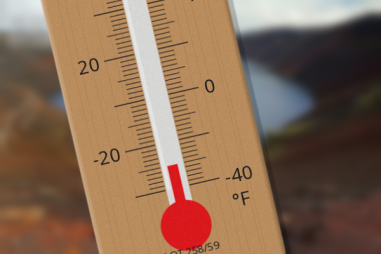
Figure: -30
